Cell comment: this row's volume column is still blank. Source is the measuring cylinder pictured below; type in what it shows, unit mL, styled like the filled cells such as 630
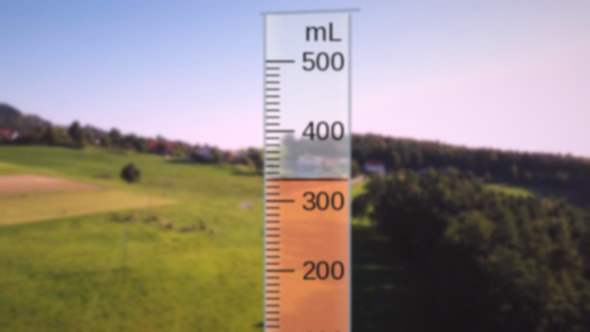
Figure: 330
